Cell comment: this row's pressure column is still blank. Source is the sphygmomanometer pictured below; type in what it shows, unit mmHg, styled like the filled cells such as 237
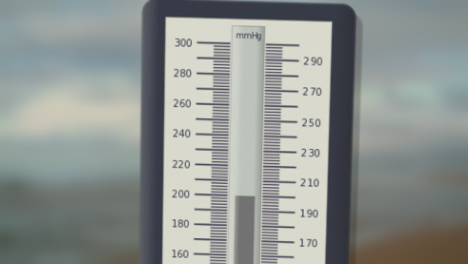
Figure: 200
